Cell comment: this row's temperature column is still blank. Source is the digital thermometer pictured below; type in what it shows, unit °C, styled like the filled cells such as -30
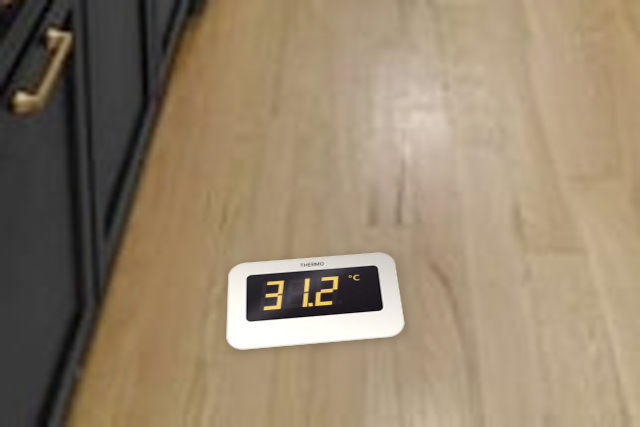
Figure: 31.2
